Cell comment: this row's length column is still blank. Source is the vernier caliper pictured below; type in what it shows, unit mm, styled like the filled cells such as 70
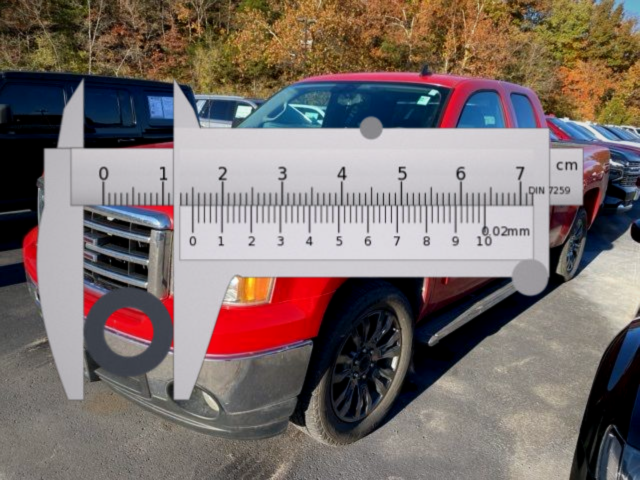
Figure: 15.0
